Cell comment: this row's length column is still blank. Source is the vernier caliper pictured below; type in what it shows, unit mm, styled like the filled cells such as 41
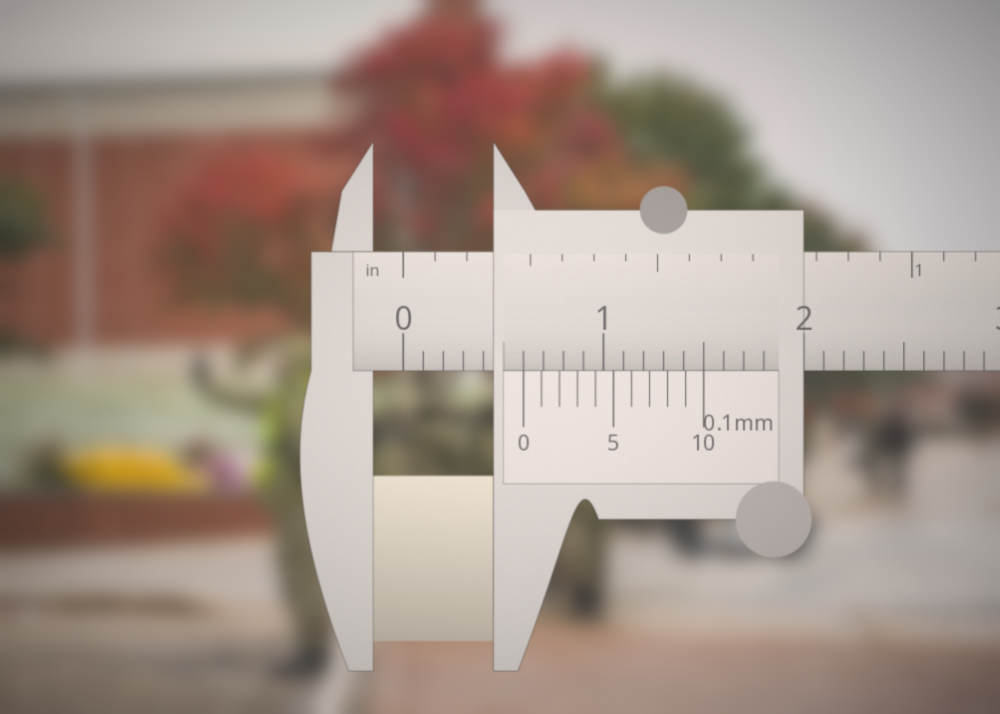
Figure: 6.0
